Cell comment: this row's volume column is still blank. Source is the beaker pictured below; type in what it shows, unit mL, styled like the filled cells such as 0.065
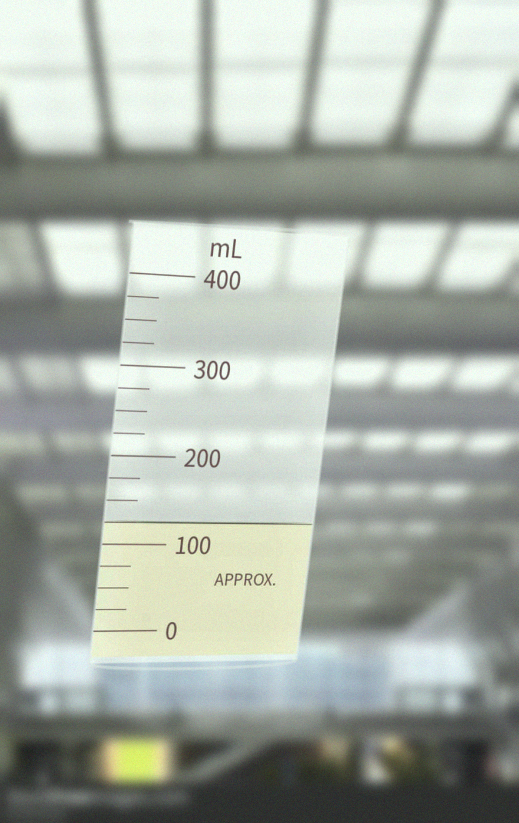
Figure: 125
